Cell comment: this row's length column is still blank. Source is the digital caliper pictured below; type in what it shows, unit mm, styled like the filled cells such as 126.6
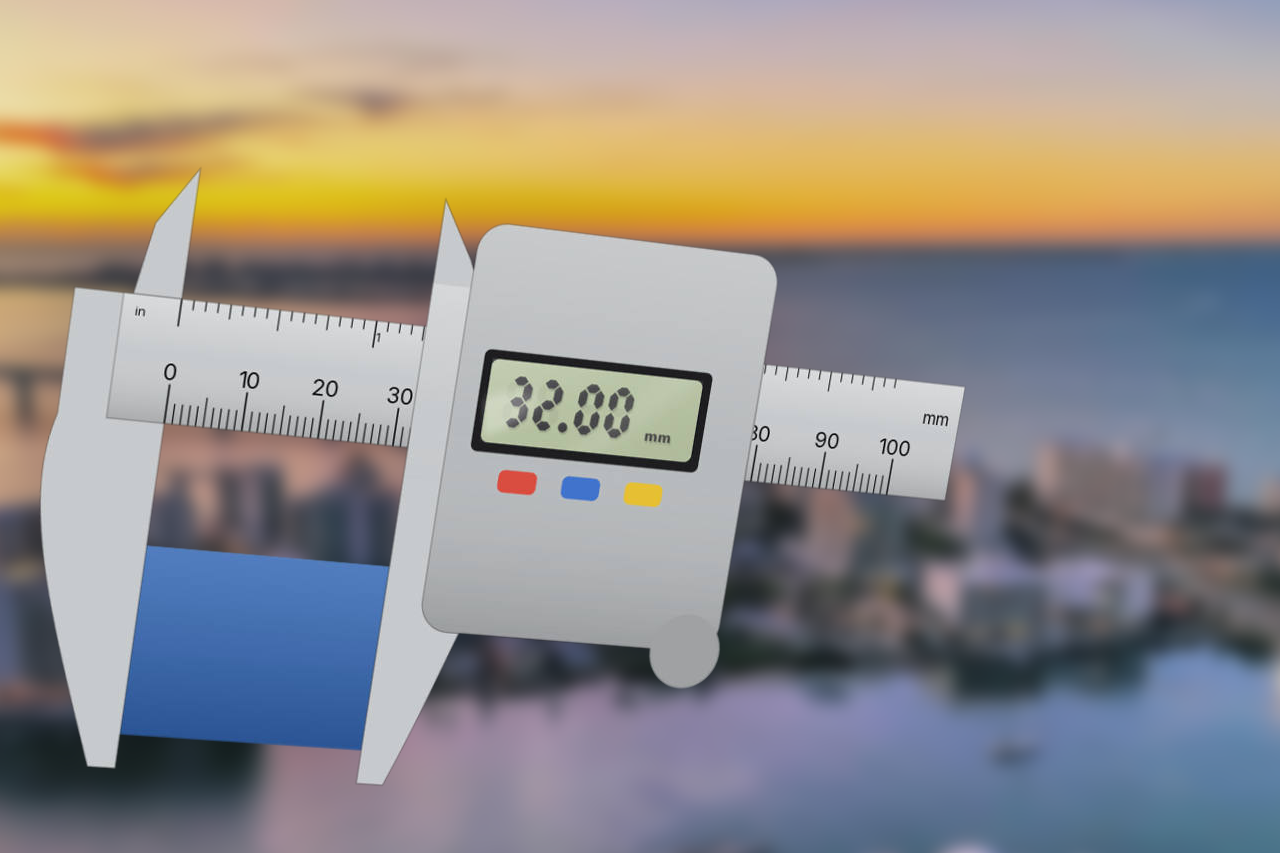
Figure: 32.00
